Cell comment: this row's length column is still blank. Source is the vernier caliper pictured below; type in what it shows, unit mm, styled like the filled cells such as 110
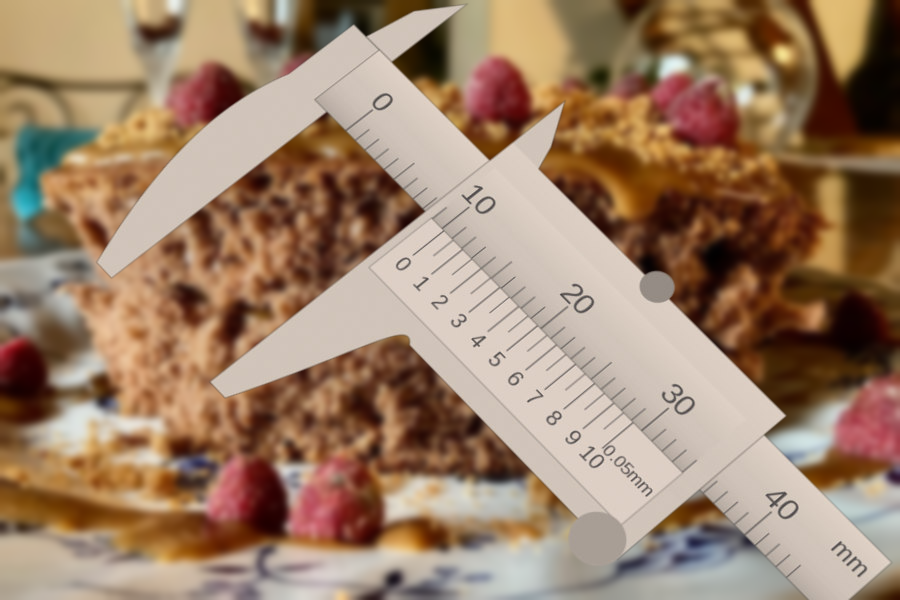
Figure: 10.2
